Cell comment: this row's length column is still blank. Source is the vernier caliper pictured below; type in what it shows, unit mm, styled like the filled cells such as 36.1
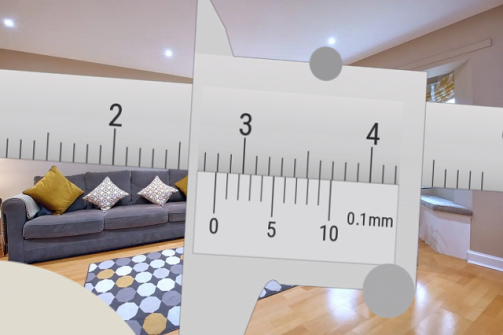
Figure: 27.9
